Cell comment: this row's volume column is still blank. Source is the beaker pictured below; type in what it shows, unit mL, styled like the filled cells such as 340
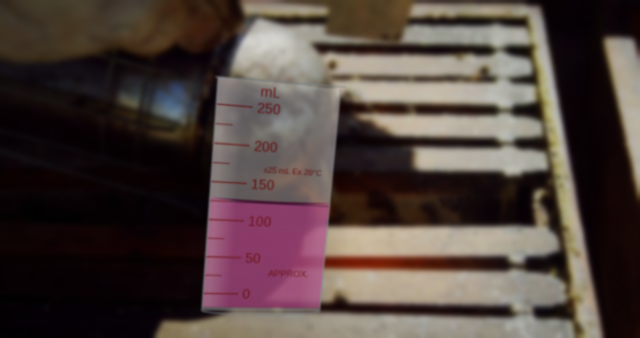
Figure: 125
